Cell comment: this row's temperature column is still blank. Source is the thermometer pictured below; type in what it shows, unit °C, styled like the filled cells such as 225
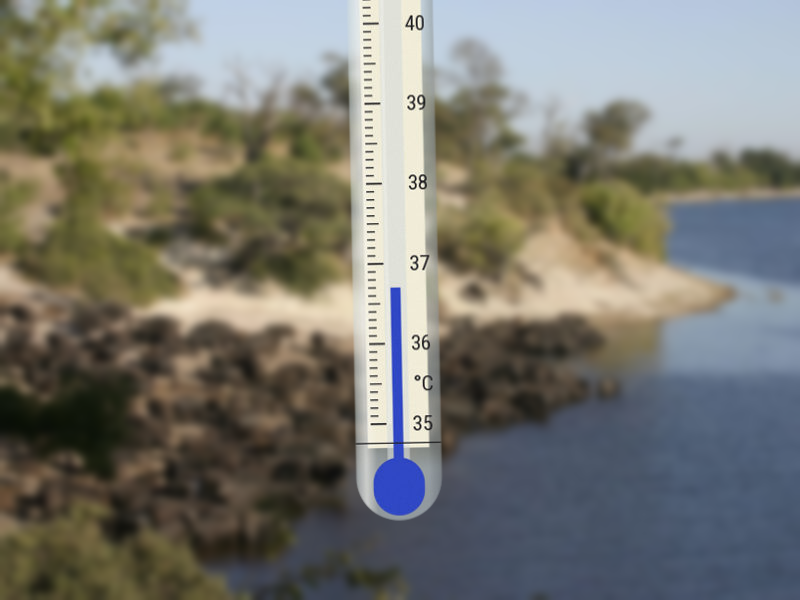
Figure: 36.7
